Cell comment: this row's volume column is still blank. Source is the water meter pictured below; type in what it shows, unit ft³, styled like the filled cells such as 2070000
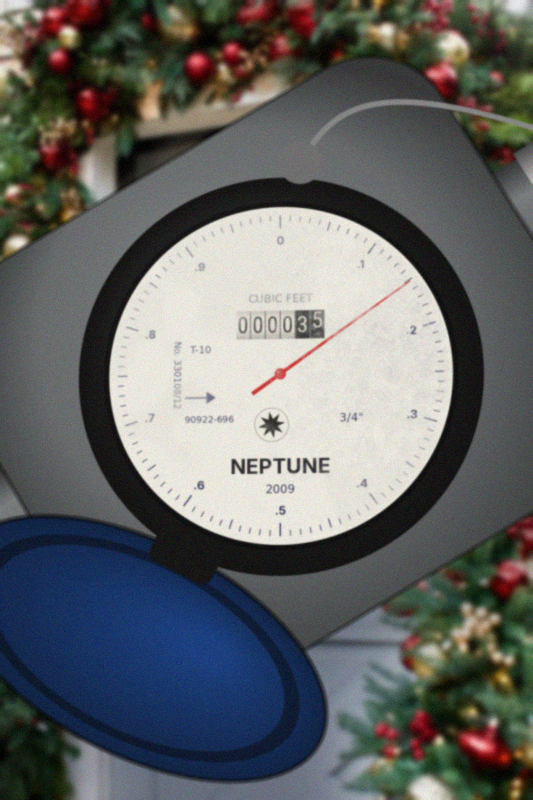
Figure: 35.15
